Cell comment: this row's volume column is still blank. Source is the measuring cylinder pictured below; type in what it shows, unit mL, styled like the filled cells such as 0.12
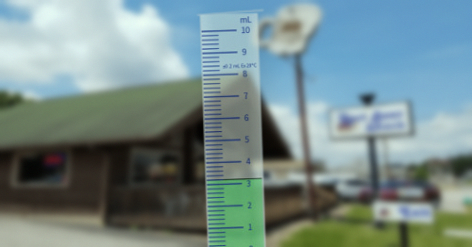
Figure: 3.2
